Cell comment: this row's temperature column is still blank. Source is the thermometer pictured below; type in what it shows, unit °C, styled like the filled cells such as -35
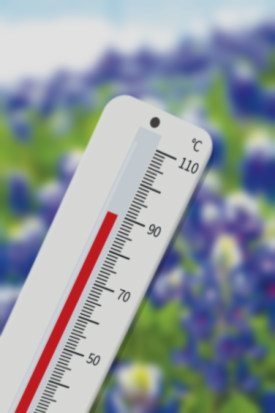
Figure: 90
